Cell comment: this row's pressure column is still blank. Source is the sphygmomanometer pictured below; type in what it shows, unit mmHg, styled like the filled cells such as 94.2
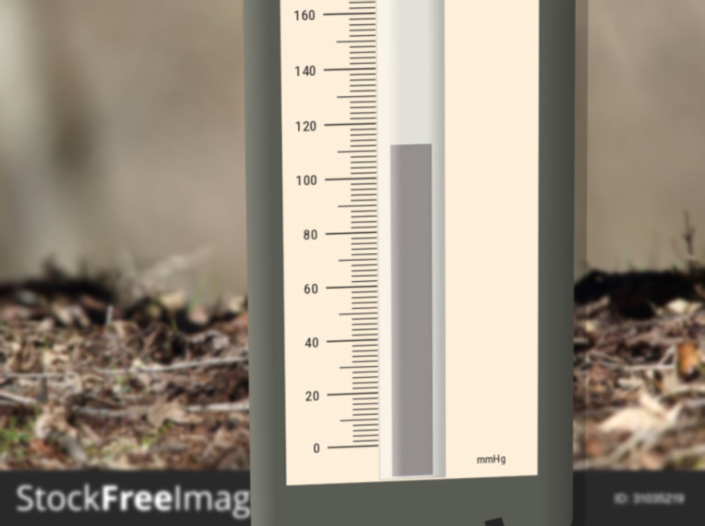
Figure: 112
